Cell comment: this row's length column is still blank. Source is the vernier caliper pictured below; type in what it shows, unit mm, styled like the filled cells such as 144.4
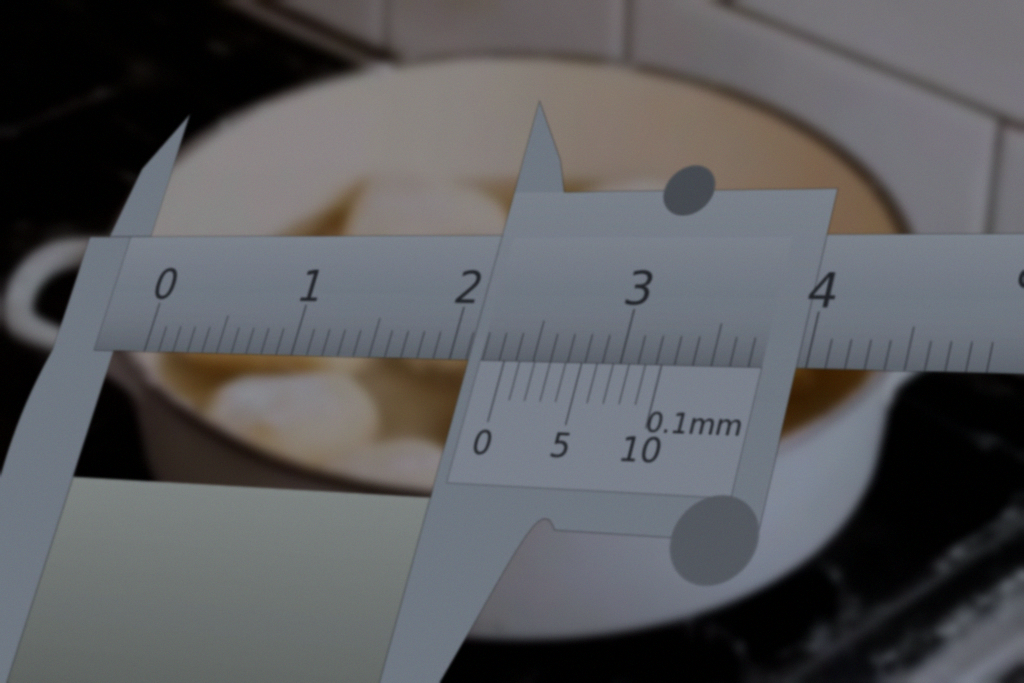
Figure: 23.3
